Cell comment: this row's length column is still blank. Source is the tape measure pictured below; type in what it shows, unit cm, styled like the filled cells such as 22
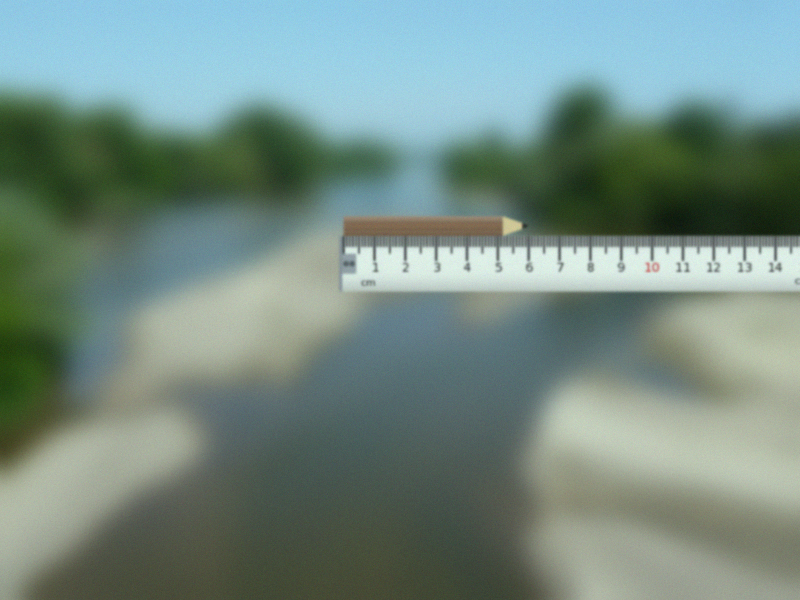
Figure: 6
